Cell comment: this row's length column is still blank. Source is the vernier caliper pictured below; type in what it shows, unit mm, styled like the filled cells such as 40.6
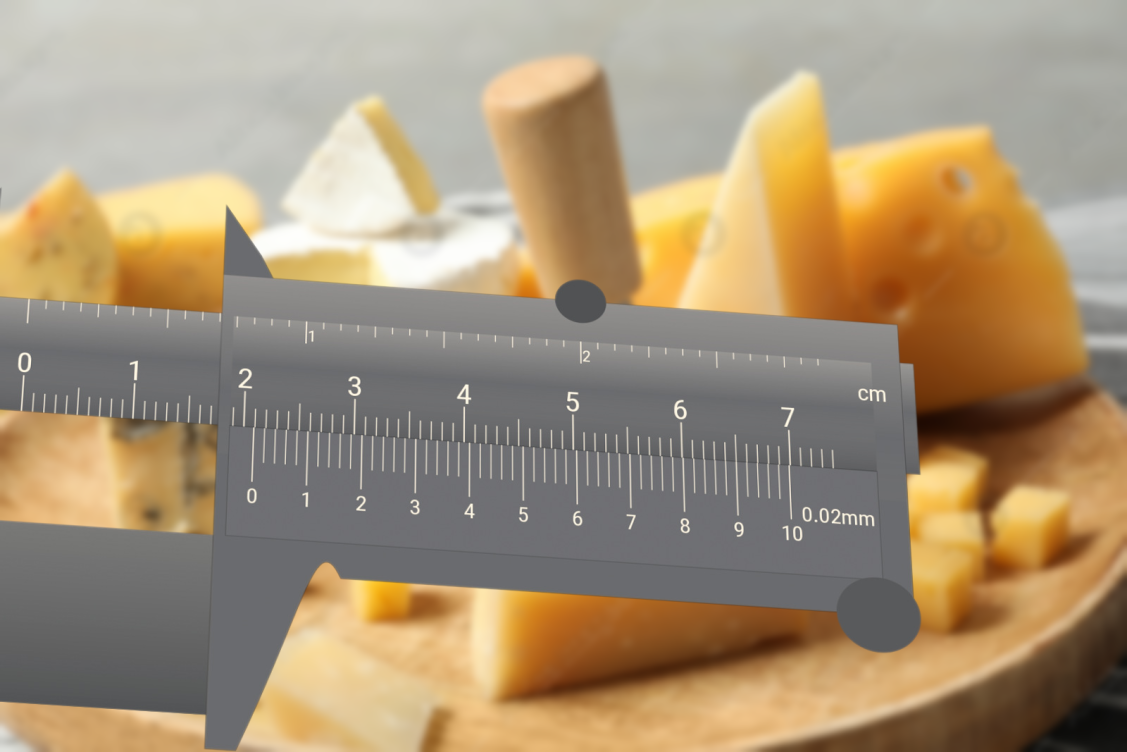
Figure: 20.9
